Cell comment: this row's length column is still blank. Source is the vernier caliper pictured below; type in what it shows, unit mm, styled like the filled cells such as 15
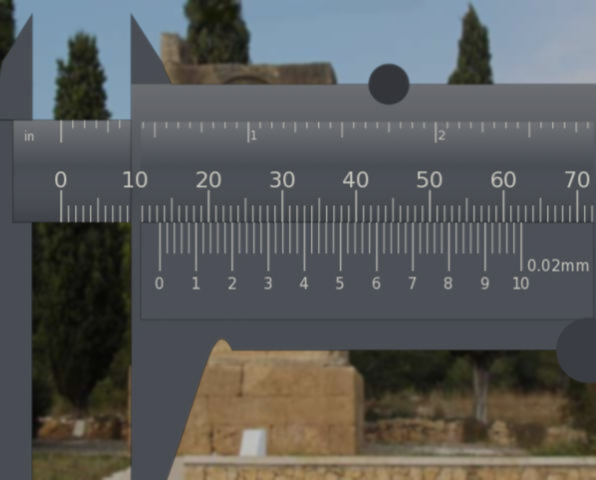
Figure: 13.4
